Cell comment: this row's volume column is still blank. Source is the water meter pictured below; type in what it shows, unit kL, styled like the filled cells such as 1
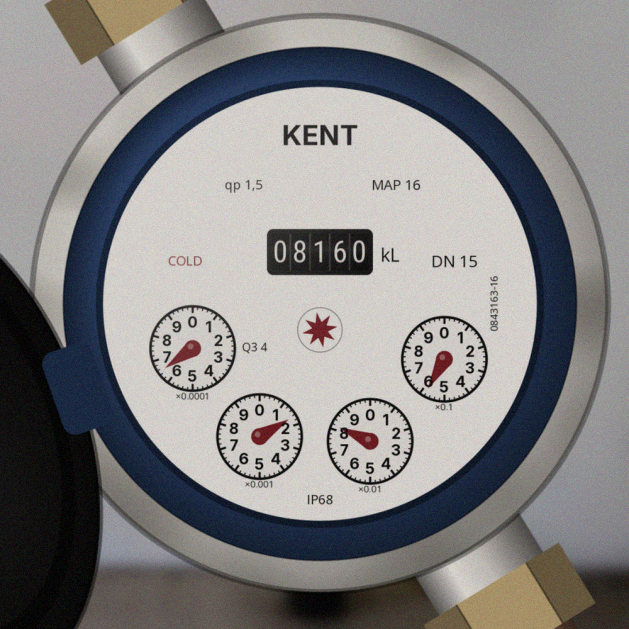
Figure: 8160.5816
